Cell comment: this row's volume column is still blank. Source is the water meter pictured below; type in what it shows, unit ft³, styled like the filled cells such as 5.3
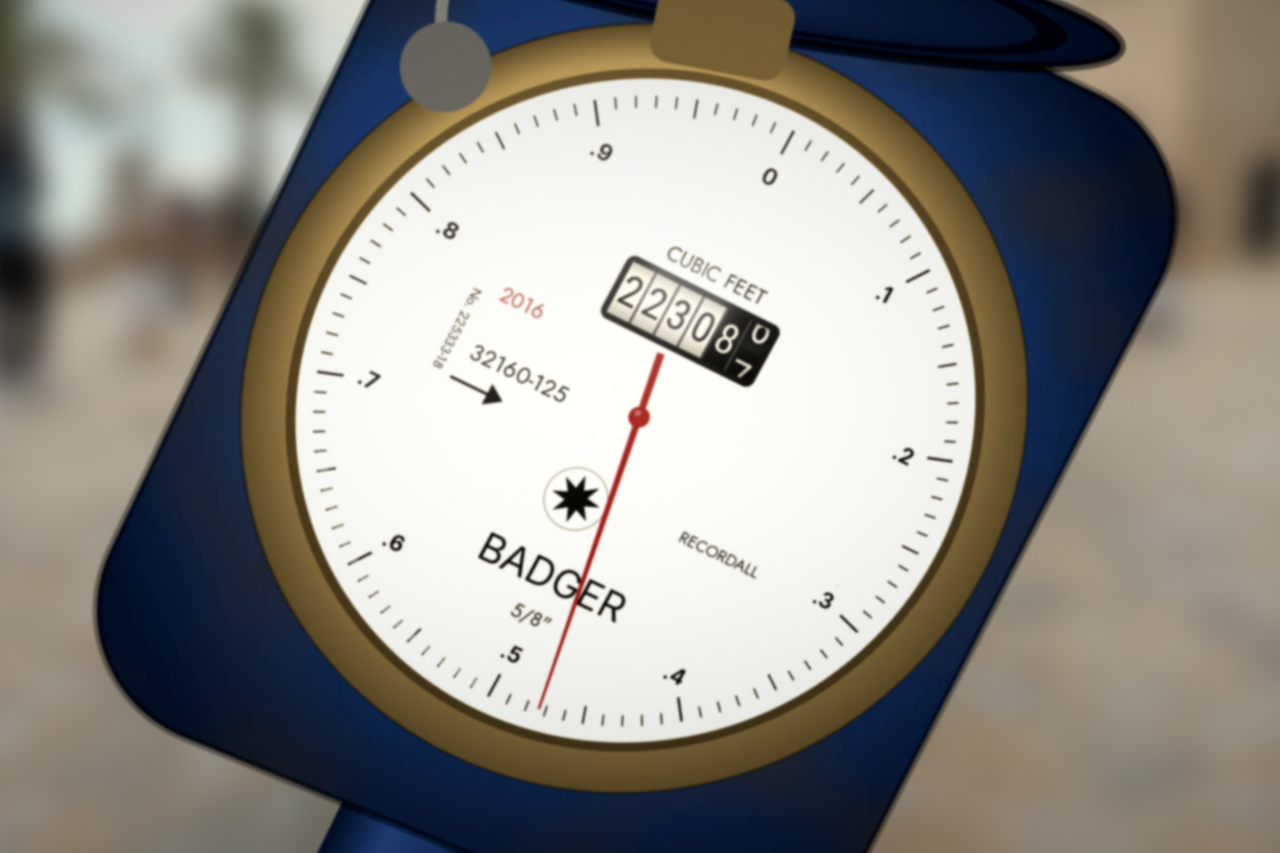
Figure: 223086.47
